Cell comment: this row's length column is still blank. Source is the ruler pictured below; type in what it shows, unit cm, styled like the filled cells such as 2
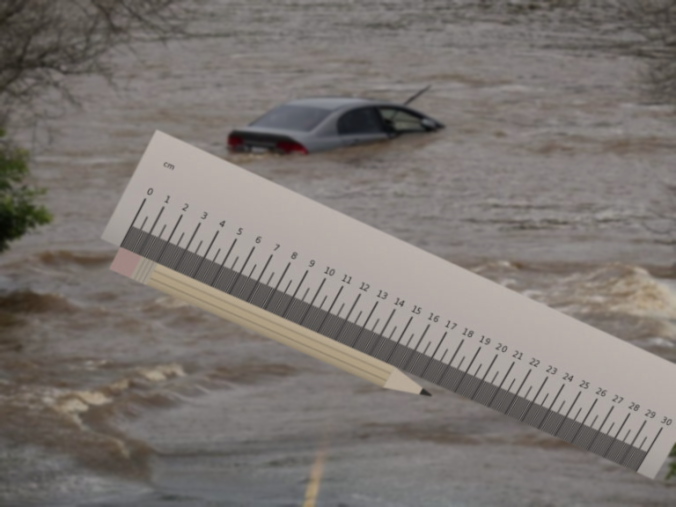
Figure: 18
